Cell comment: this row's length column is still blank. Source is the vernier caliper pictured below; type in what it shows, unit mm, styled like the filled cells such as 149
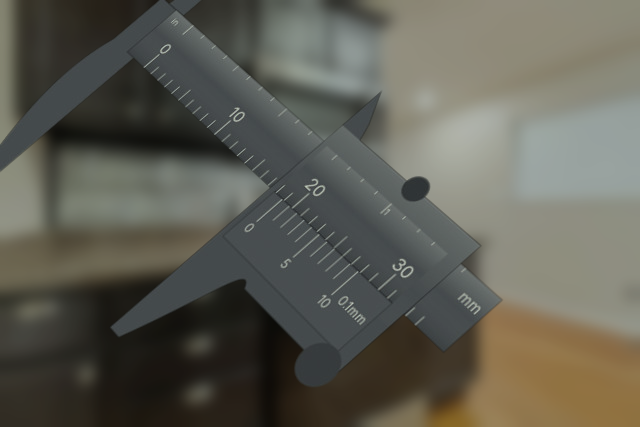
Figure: 18.8
